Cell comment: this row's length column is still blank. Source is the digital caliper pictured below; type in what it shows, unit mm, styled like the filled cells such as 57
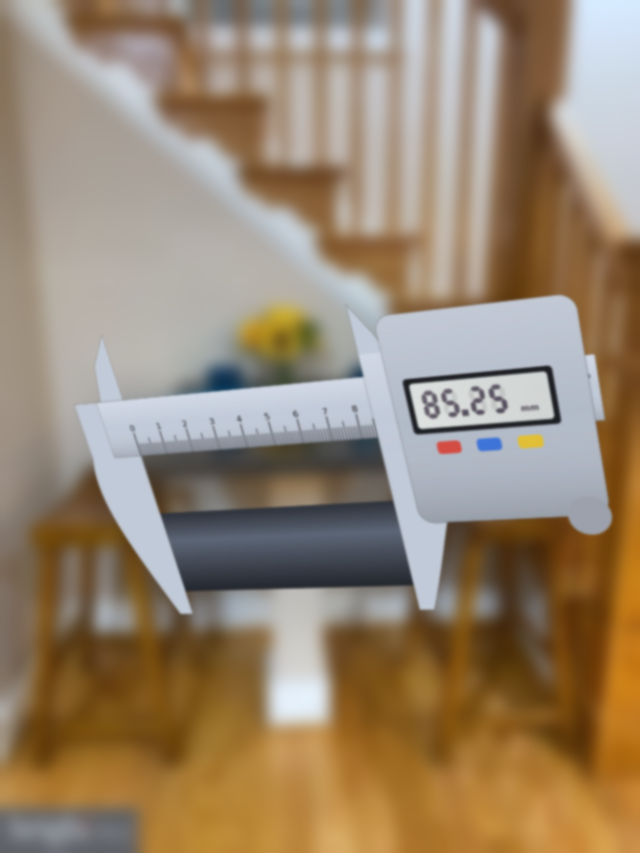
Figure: 85.25
